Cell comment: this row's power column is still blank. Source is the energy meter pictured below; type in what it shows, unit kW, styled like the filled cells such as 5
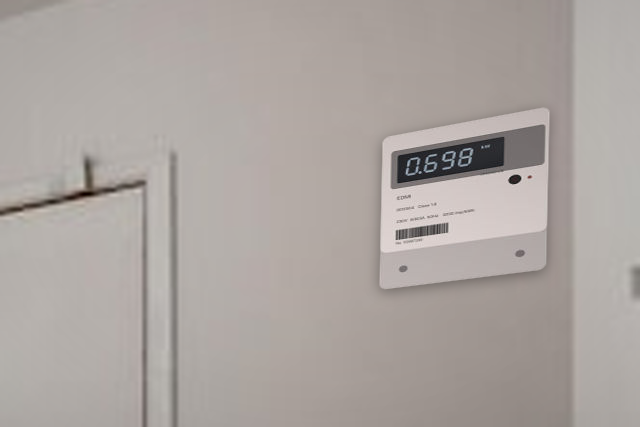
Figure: 0.698
